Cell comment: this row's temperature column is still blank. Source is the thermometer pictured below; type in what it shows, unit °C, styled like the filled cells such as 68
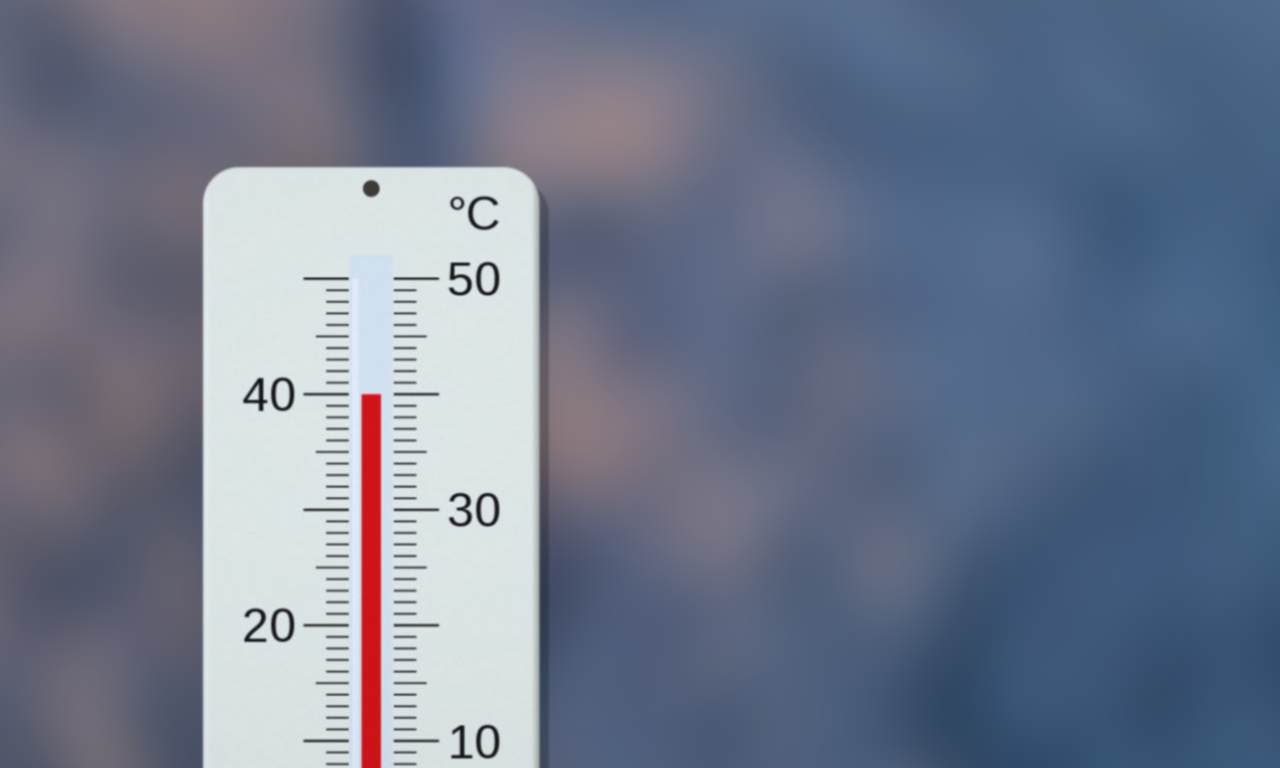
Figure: 40
